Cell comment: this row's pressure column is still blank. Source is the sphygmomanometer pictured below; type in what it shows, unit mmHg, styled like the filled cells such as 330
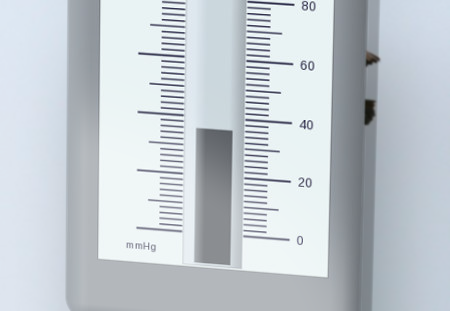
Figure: 36
